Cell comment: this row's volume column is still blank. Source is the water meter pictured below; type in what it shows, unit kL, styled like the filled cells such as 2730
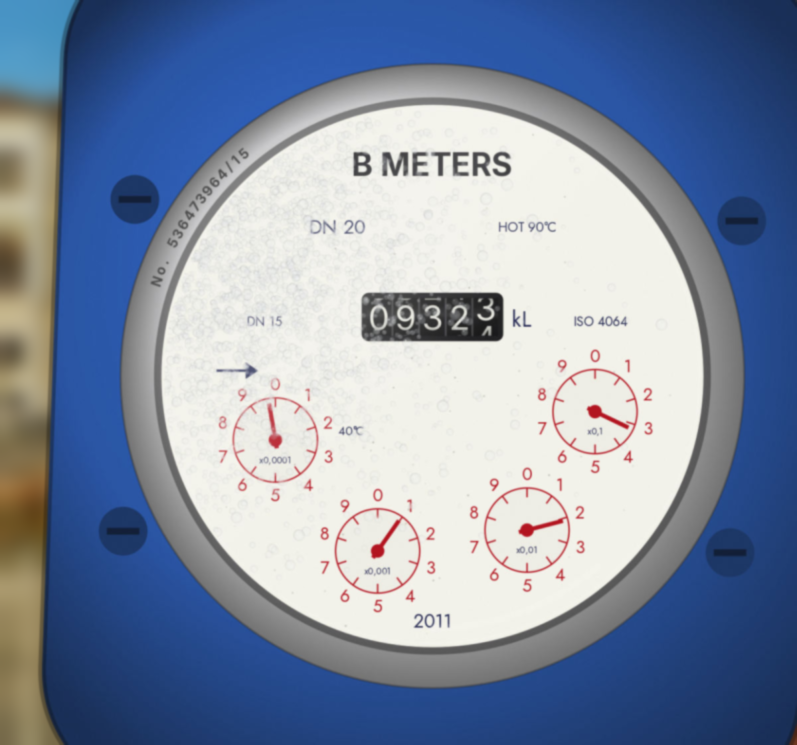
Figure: 9323.3209
